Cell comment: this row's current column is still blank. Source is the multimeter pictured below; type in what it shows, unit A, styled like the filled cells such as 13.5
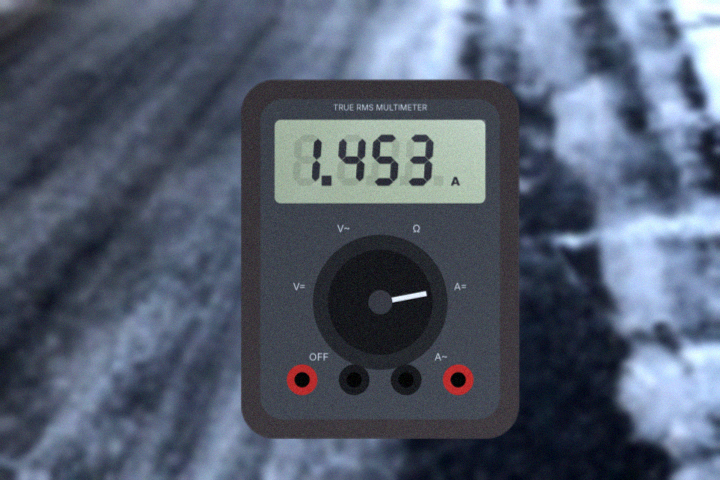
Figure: 1.453
